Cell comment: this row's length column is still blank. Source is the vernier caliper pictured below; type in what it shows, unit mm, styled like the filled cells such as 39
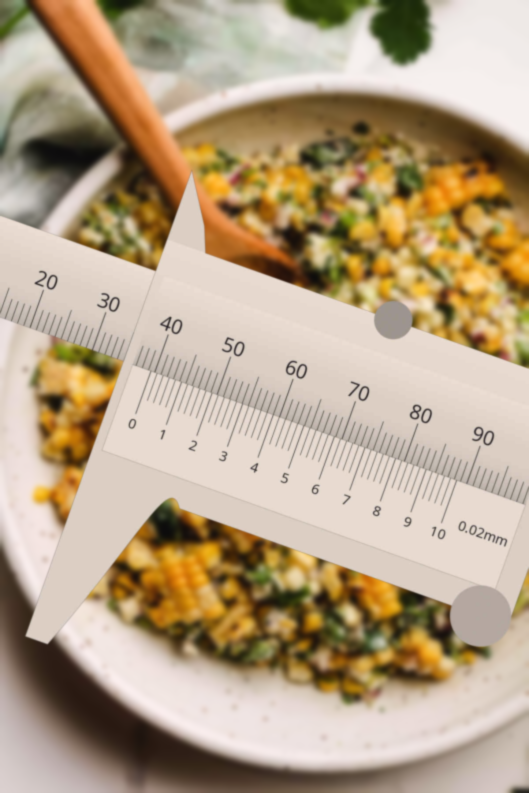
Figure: 39.4
